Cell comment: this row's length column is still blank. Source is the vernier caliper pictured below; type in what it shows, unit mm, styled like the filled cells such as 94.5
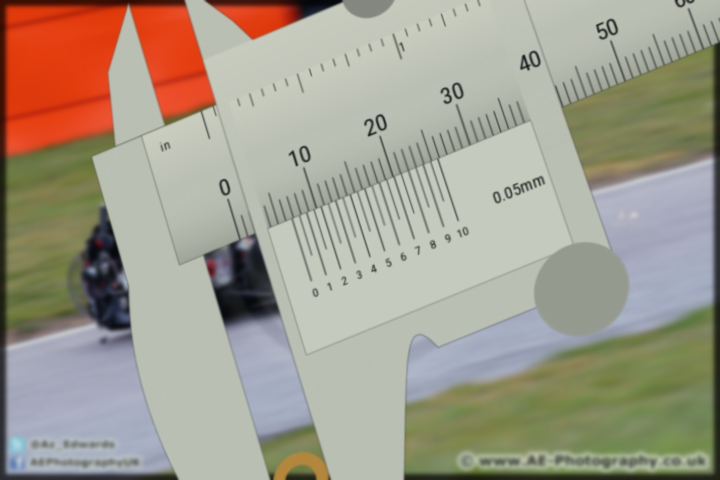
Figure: 6.8
